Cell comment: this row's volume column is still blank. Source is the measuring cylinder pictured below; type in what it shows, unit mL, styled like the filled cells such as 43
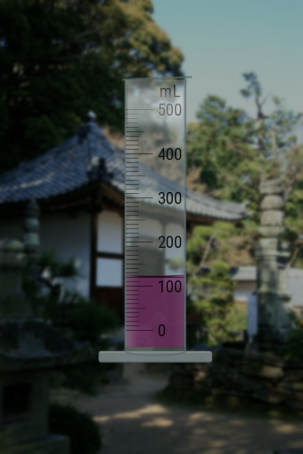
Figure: 120
